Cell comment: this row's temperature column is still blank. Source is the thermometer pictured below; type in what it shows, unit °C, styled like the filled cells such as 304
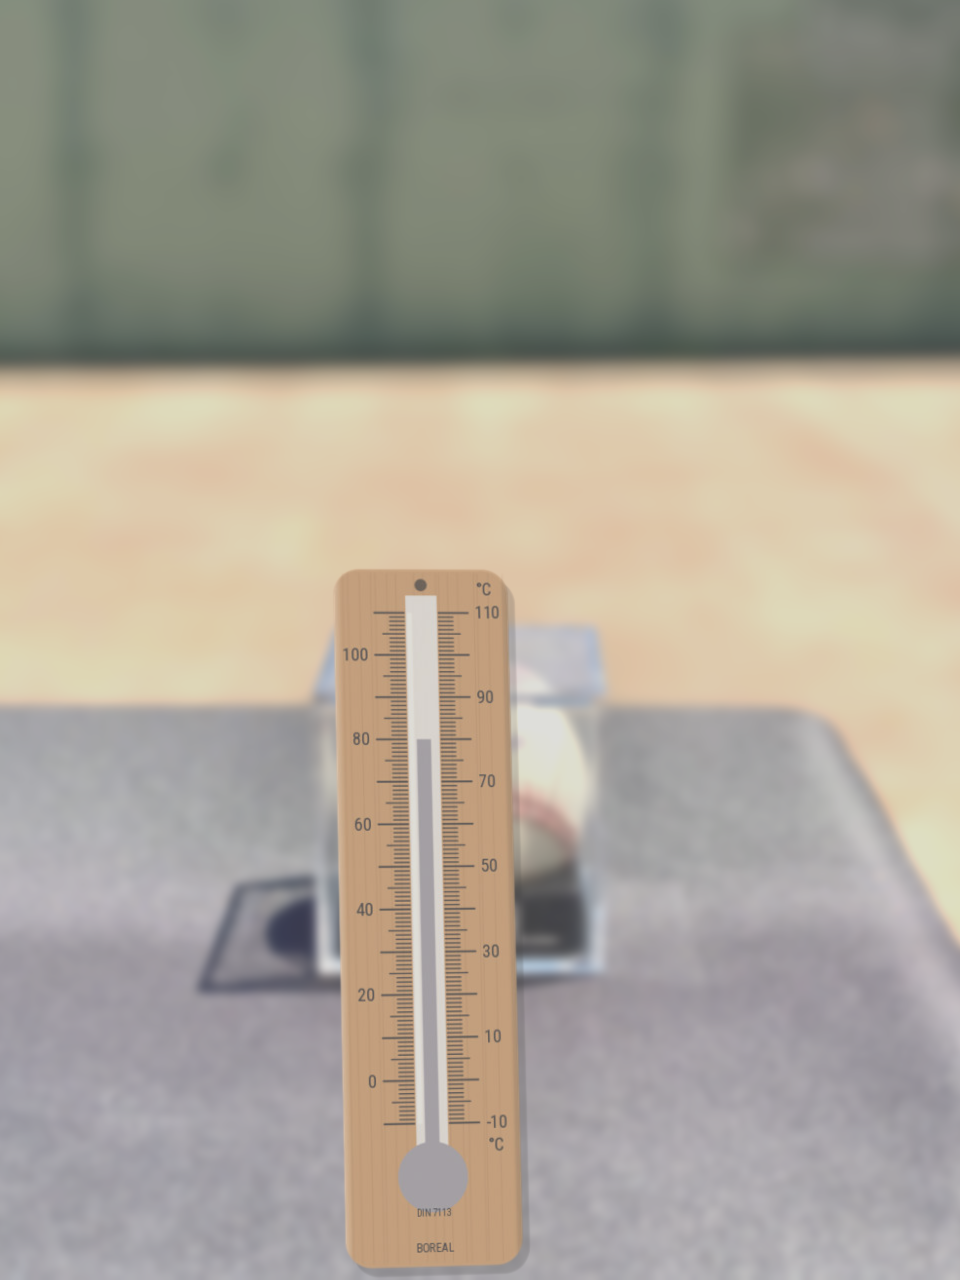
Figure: 80
